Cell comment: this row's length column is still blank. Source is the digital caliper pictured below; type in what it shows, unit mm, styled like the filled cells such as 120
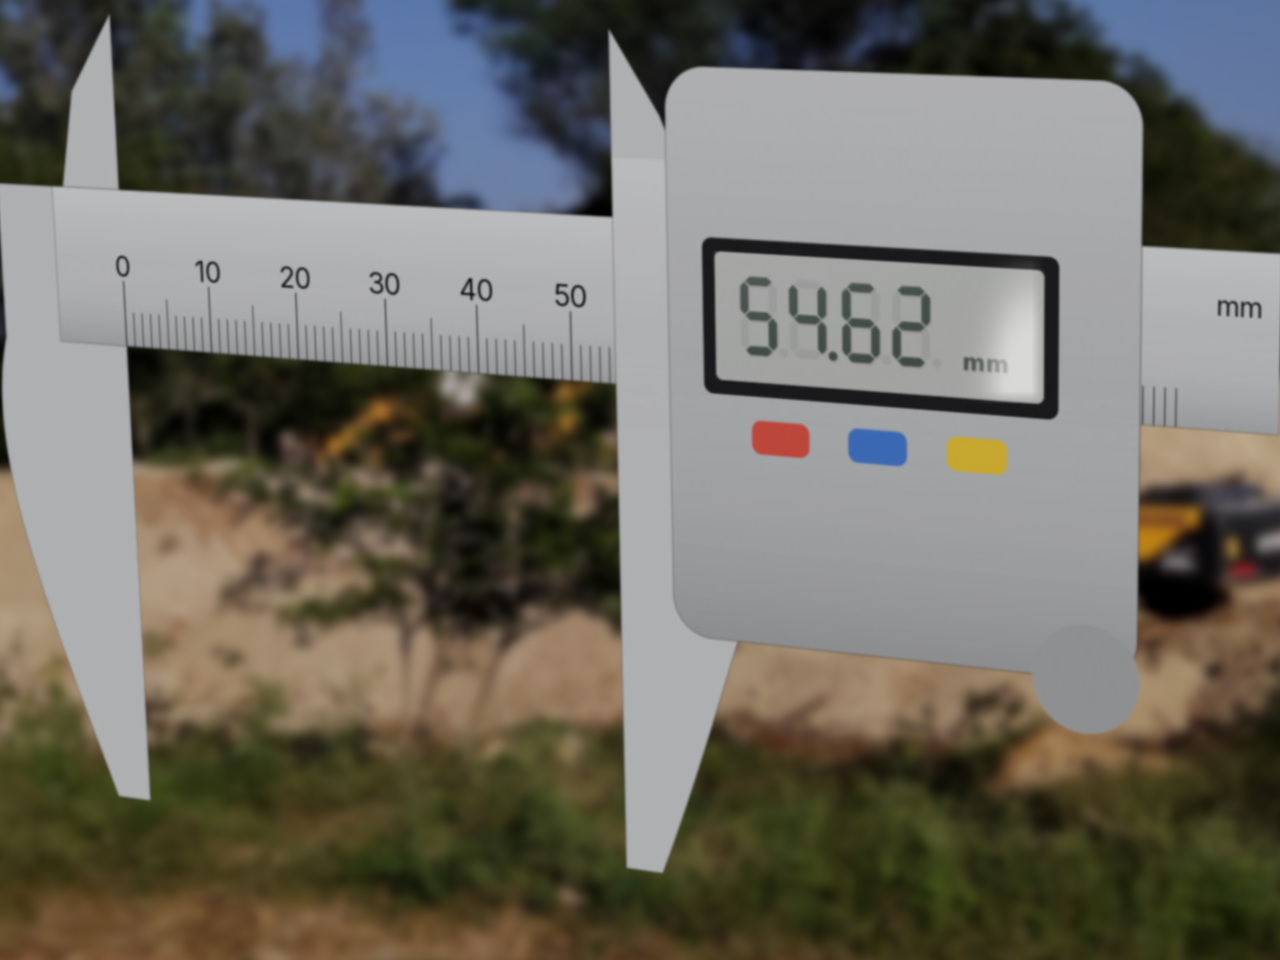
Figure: 54.62
